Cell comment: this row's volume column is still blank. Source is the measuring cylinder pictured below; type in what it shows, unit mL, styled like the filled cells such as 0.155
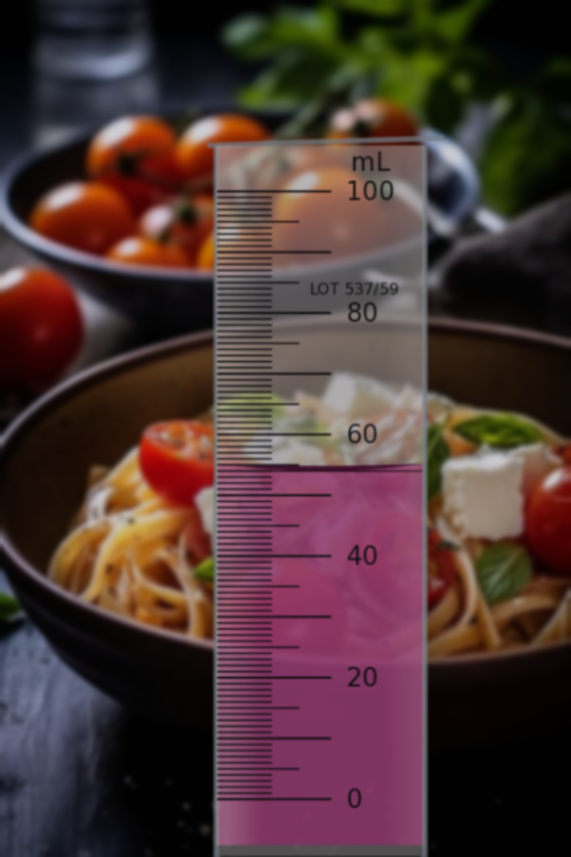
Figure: 54
